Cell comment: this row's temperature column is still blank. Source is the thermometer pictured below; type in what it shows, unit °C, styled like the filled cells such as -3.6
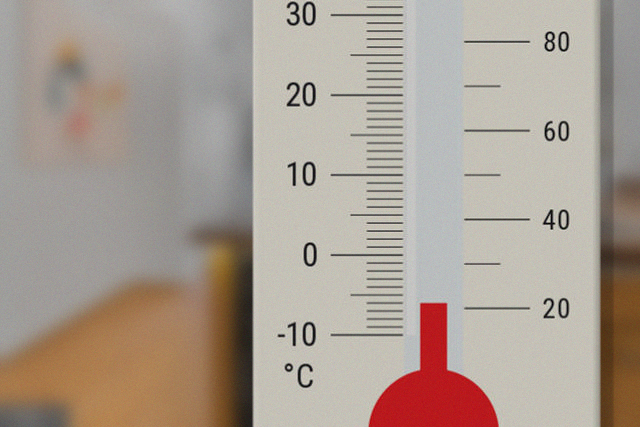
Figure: -6
